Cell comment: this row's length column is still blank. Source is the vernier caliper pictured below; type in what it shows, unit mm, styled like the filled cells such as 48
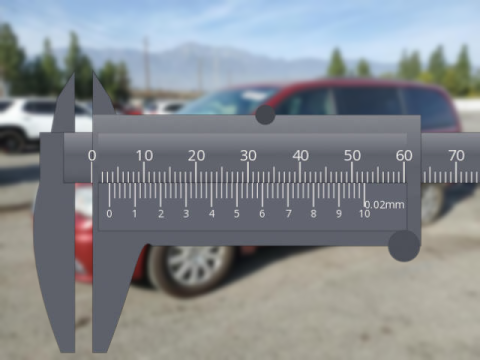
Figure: 3.4
